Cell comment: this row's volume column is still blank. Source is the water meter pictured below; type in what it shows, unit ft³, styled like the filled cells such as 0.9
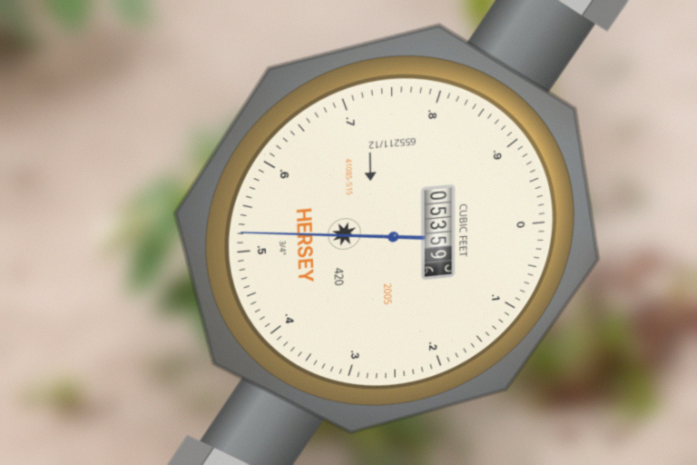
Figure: 53595.52
